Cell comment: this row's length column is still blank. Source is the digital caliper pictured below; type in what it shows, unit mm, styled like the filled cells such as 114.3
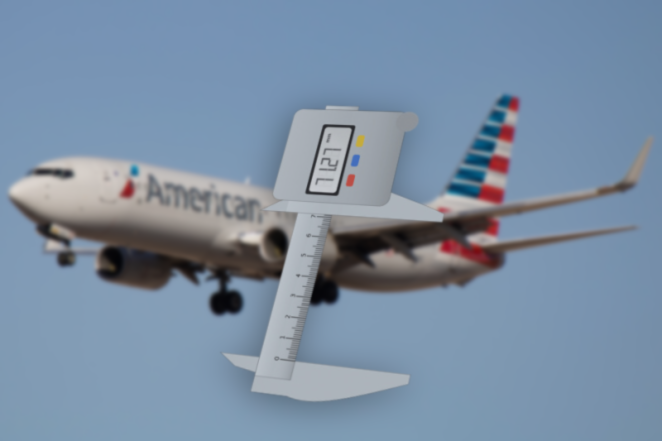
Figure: 71.27
